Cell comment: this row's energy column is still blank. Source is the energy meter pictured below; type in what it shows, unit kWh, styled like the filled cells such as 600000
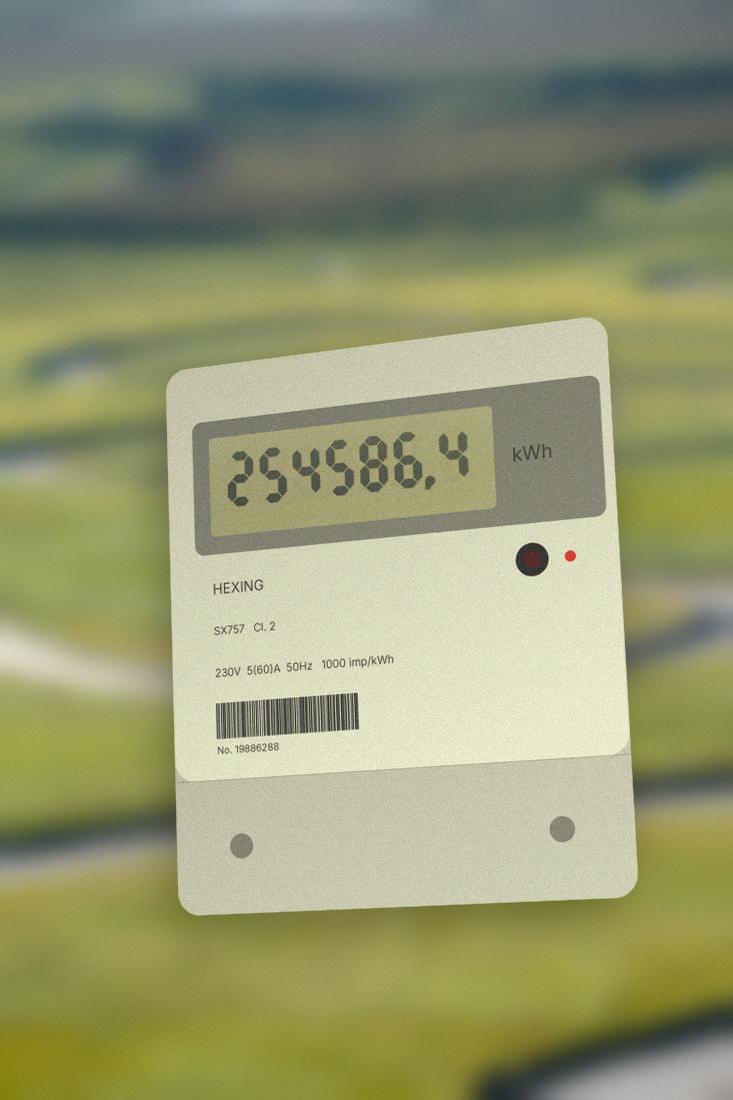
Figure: 254586.4
